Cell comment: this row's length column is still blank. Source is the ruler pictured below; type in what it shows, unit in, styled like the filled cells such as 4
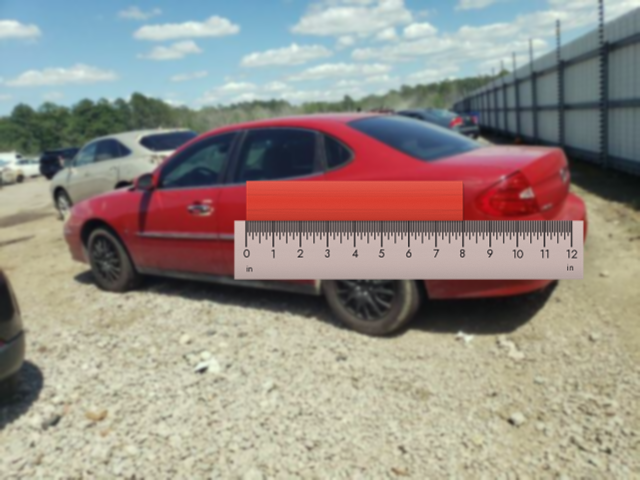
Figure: 8
